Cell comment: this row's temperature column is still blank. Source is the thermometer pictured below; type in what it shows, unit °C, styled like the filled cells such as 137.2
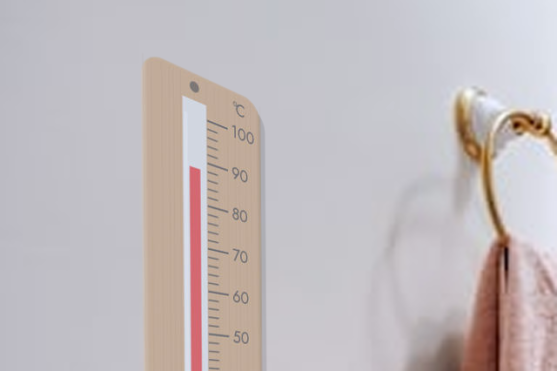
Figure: 88
